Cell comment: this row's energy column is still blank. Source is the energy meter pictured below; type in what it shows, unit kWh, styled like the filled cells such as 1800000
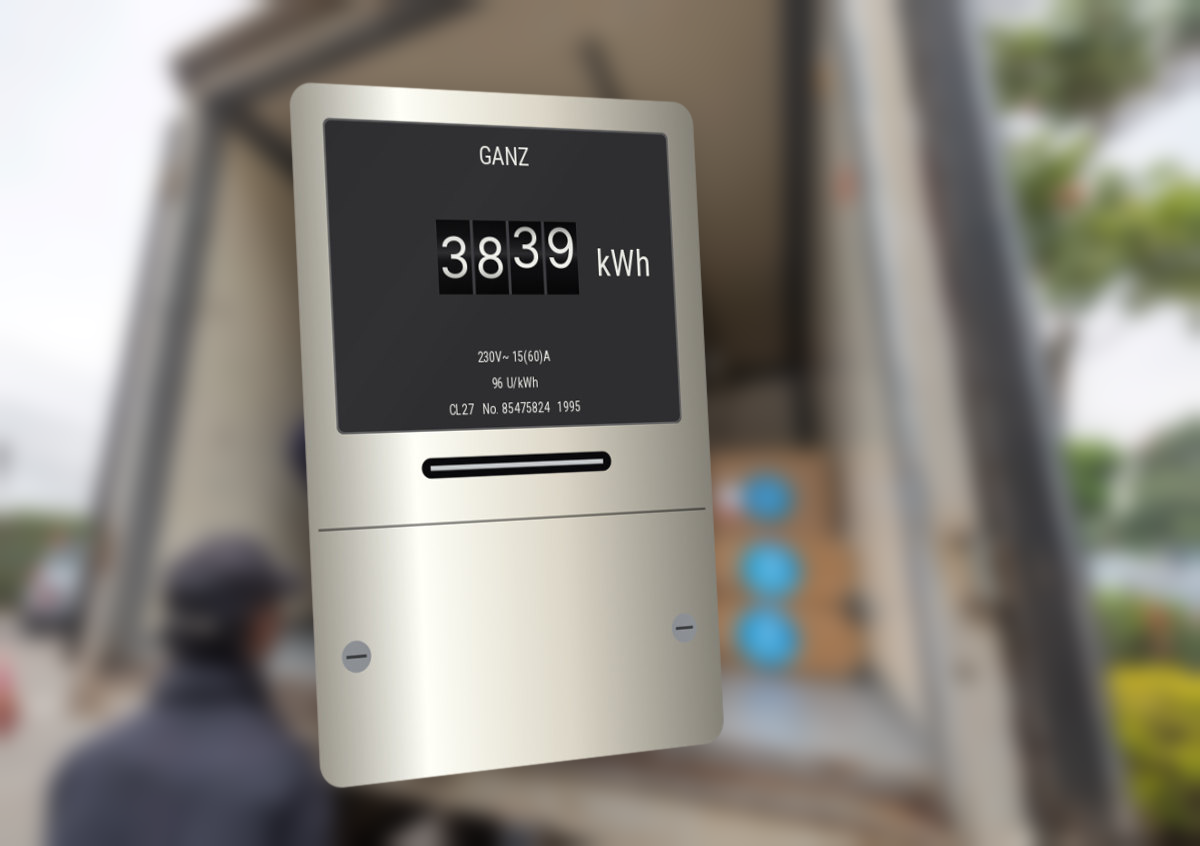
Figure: 3839
